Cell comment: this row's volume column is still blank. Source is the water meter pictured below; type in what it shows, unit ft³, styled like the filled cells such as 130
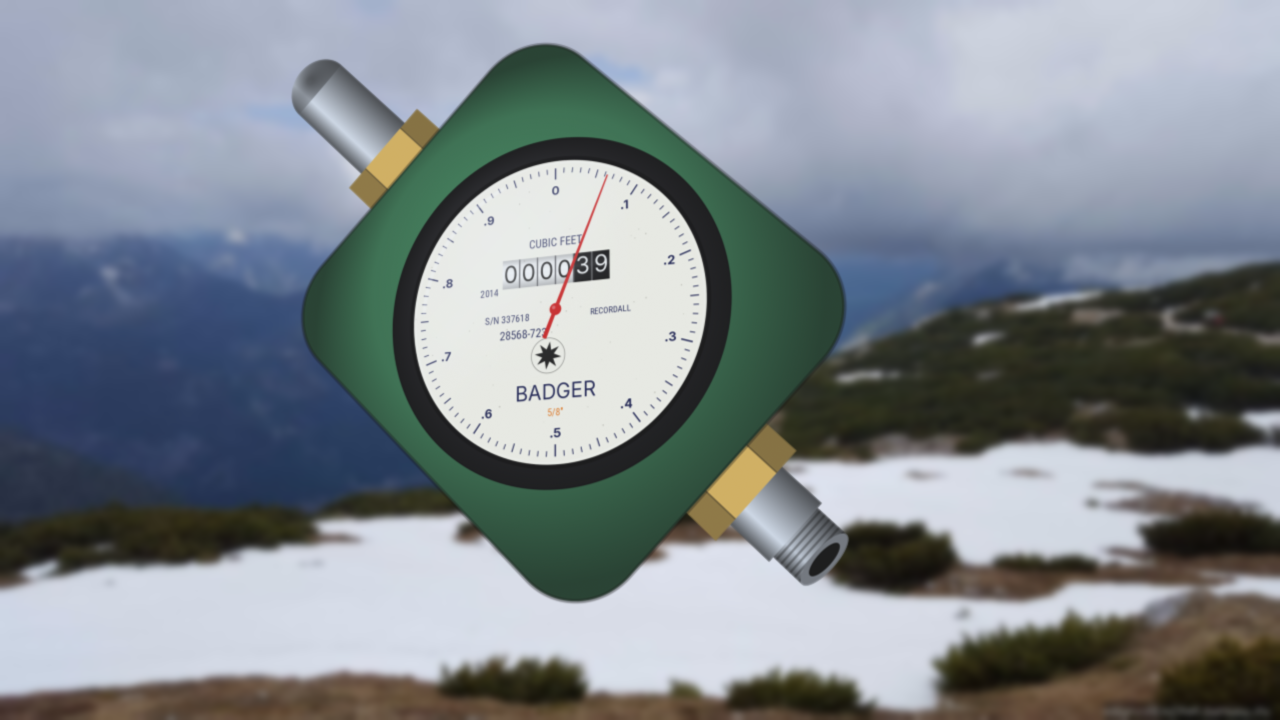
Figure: 39.06
